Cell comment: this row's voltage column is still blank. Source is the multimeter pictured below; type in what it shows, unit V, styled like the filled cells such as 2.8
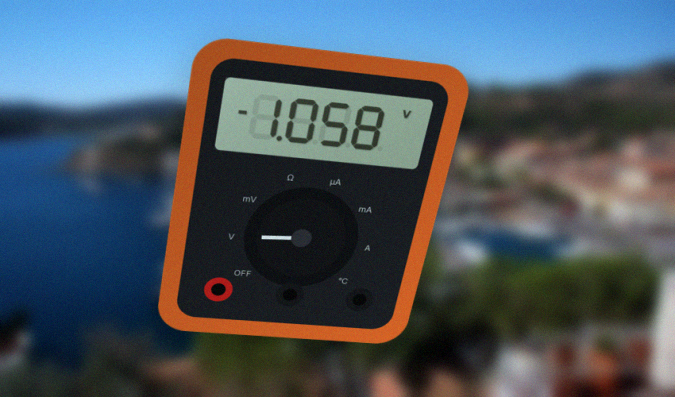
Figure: -1.058
